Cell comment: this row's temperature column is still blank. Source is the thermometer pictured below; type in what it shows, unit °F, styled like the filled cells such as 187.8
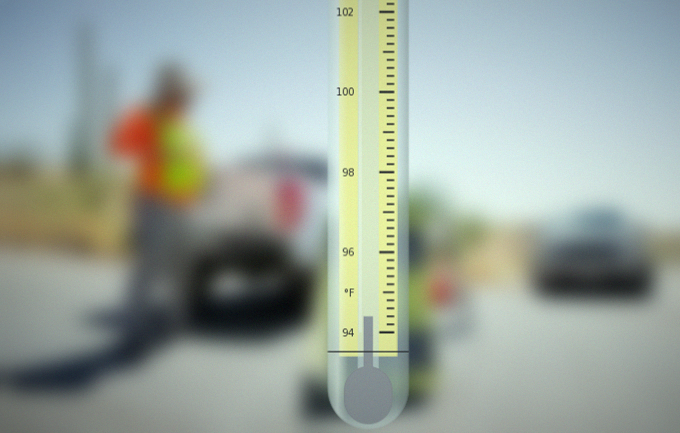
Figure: 94.4
